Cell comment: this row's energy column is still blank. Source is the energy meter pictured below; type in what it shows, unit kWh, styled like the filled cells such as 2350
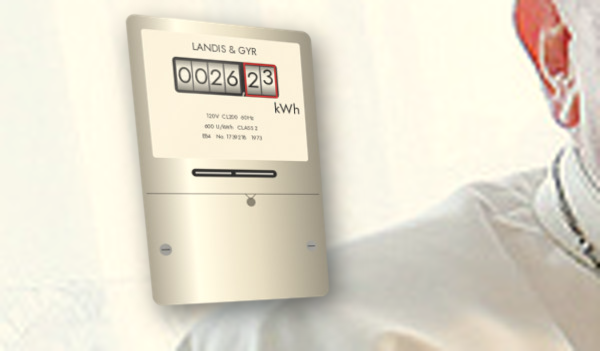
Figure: 26.23
